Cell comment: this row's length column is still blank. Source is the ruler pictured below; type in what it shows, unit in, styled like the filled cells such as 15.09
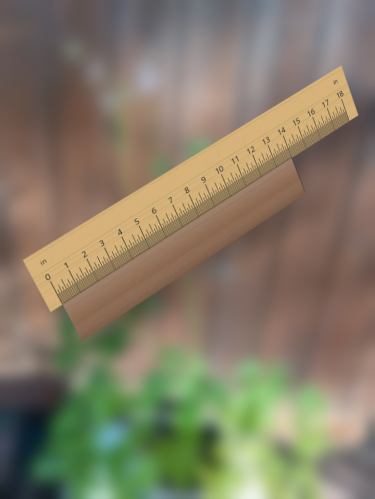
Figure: 14
